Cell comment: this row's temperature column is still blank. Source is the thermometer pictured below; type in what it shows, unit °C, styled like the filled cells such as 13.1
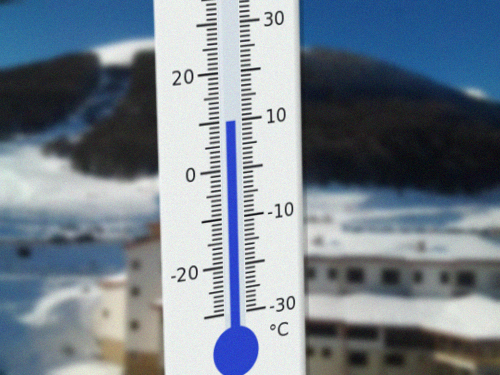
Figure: 10
